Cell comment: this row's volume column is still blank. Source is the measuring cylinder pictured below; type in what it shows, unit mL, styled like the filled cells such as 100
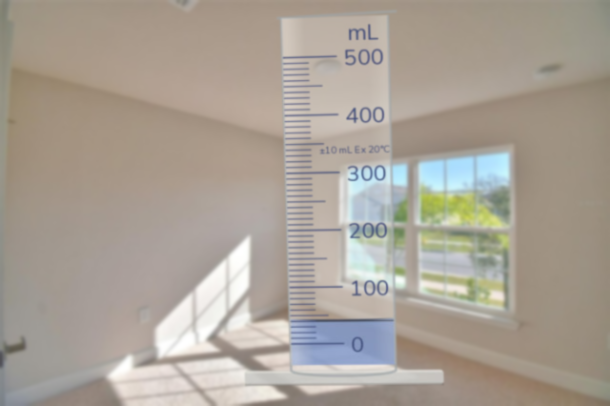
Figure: 40
